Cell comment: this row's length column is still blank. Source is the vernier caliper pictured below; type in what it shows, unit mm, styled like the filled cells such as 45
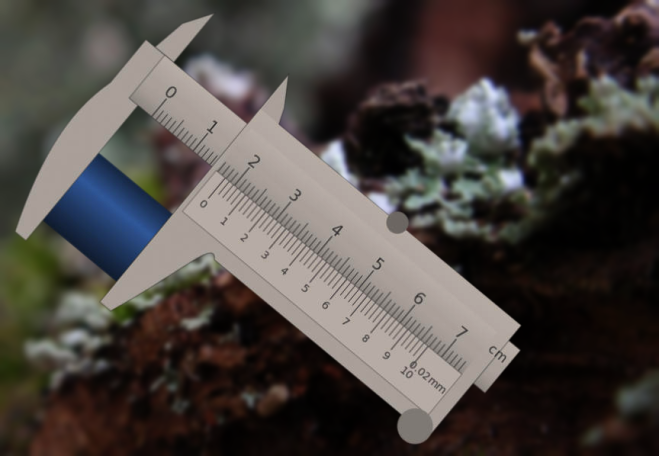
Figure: 17.8
